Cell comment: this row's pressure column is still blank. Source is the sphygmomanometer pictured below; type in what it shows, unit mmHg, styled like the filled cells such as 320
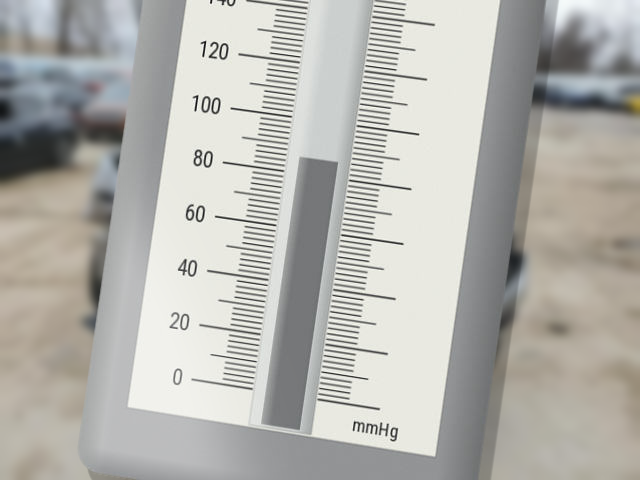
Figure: 86
